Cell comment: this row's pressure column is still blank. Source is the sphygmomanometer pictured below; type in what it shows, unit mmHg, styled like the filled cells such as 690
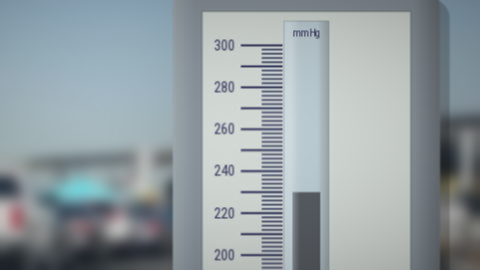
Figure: 230
